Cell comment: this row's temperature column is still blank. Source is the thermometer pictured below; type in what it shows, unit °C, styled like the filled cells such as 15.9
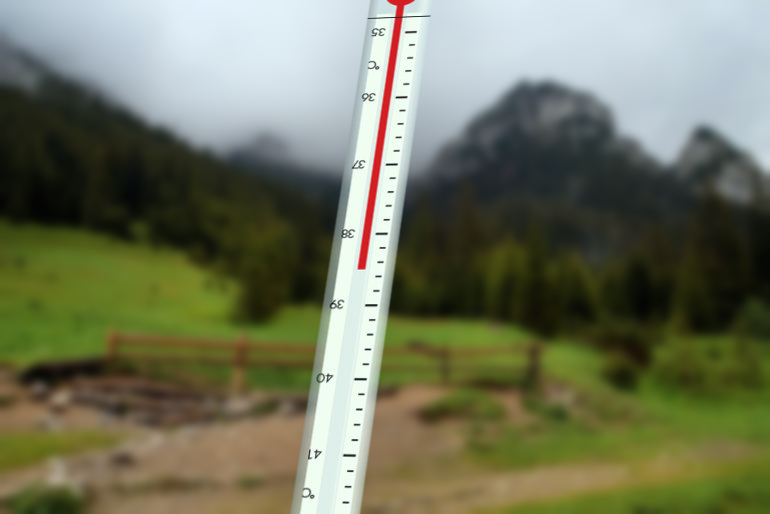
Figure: 38.5
